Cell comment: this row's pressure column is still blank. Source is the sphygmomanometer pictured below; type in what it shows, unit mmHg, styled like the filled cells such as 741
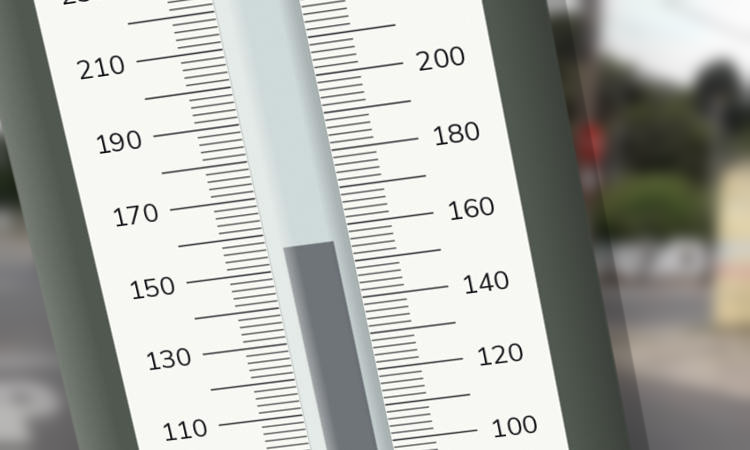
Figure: 156
